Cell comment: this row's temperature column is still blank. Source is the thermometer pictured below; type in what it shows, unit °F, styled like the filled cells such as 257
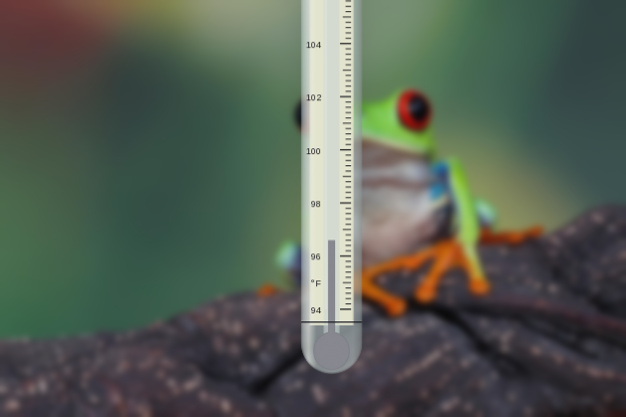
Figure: 96.6
